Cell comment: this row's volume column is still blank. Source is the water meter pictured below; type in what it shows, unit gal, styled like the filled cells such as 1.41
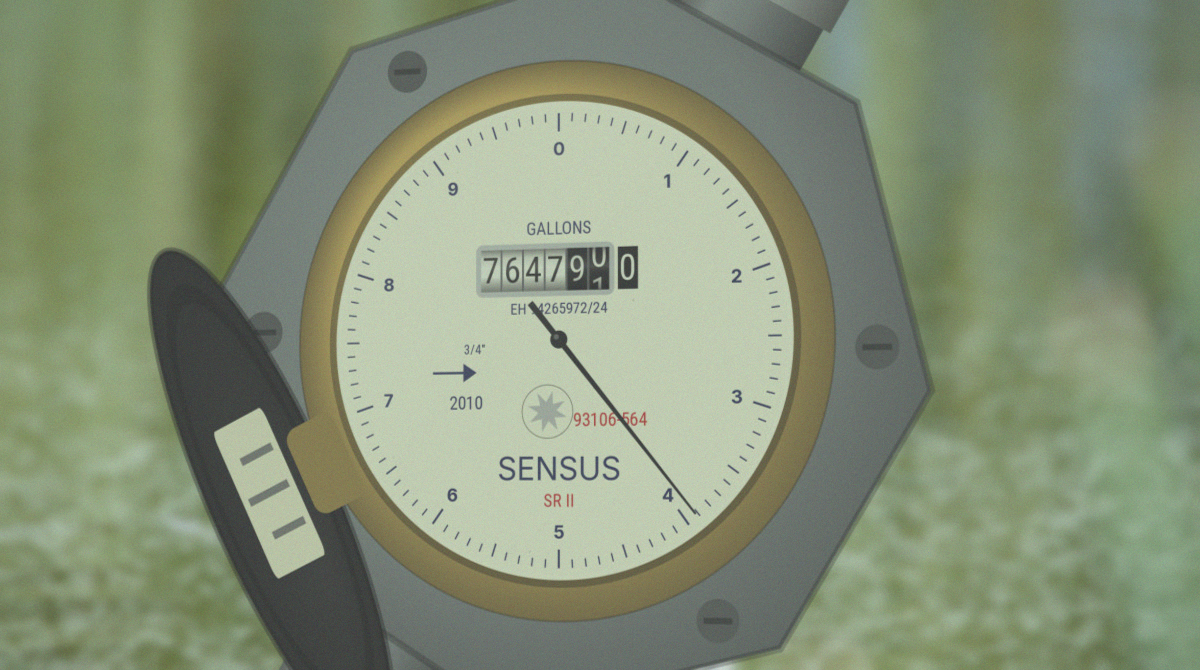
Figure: 7647903.9
